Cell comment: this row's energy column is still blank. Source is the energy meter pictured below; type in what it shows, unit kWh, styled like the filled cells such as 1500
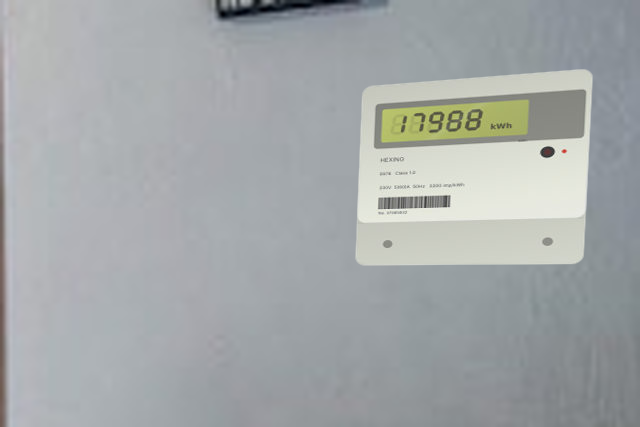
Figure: 17988
